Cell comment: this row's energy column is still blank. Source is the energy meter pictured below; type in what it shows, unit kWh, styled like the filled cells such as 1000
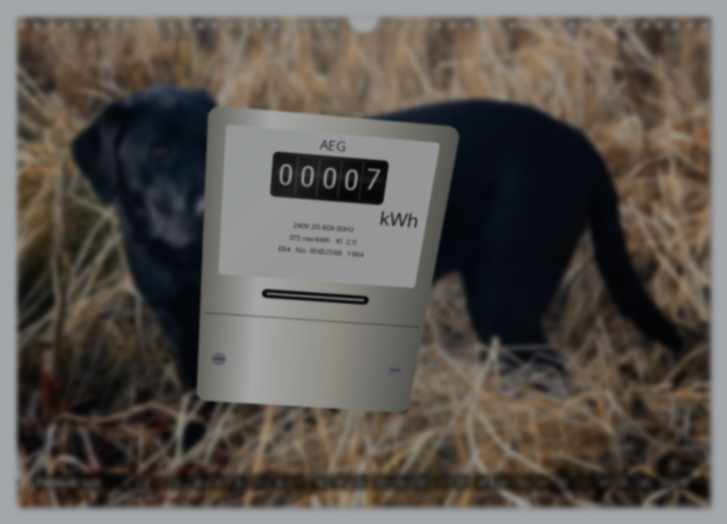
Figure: 7
